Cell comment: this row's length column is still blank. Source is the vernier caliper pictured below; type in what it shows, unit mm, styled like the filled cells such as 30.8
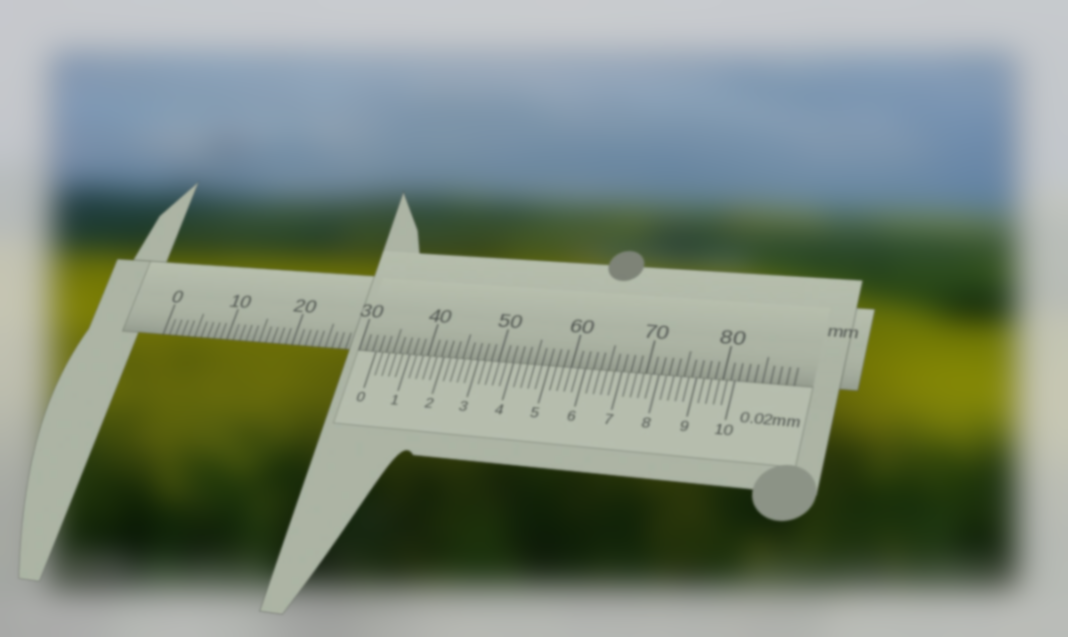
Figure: 32.5
